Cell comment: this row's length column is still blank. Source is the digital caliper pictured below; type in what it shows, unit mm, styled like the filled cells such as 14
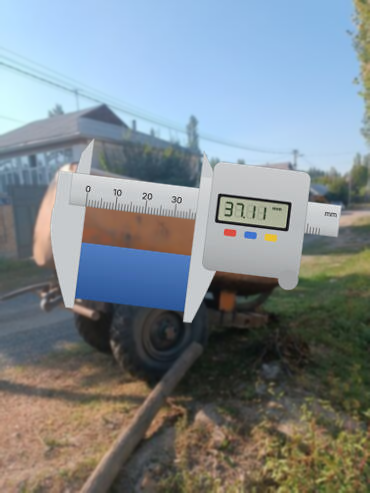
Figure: 37.11
